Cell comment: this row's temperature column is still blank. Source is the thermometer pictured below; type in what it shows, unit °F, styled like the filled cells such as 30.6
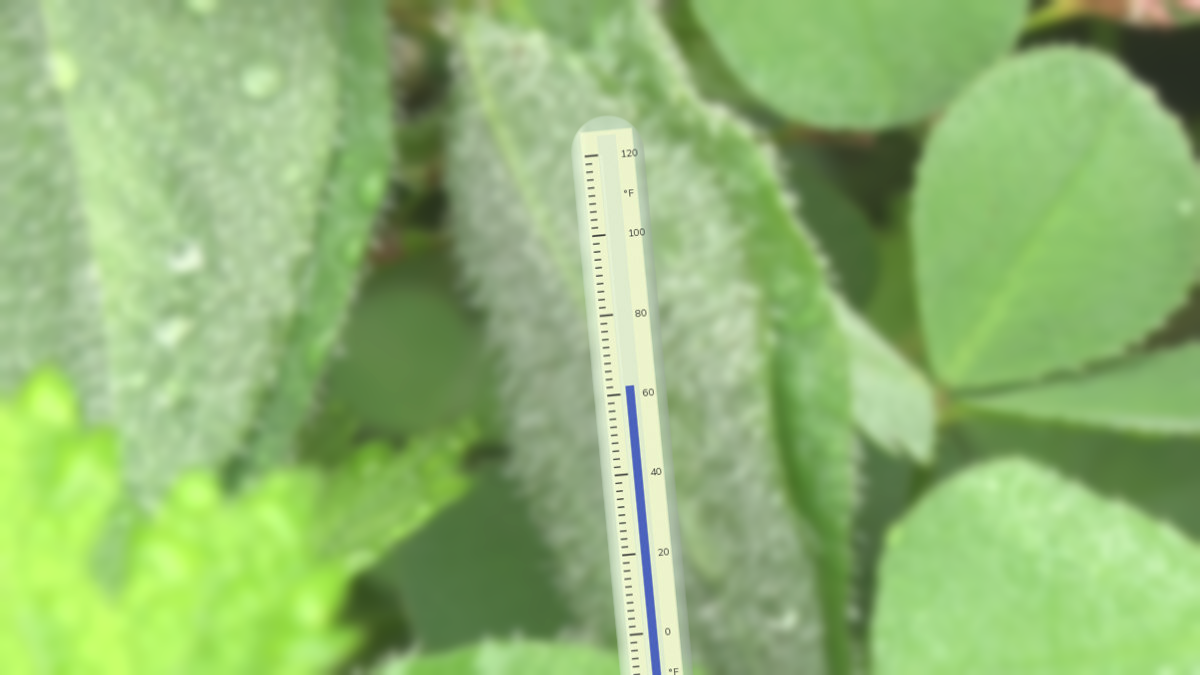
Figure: 62
